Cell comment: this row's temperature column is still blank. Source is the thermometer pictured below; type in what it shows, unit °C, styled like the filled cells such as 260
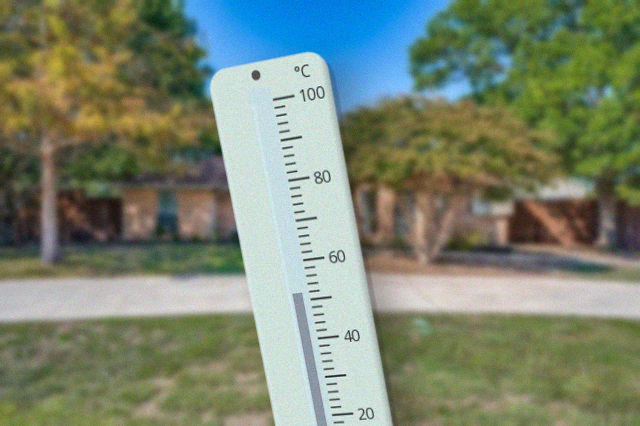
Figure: 52
